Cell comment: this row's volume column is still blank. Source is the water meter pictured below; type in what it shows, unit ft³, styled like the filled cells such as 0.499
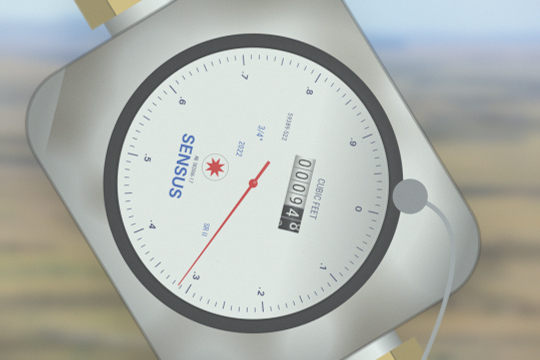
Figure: 948.31
